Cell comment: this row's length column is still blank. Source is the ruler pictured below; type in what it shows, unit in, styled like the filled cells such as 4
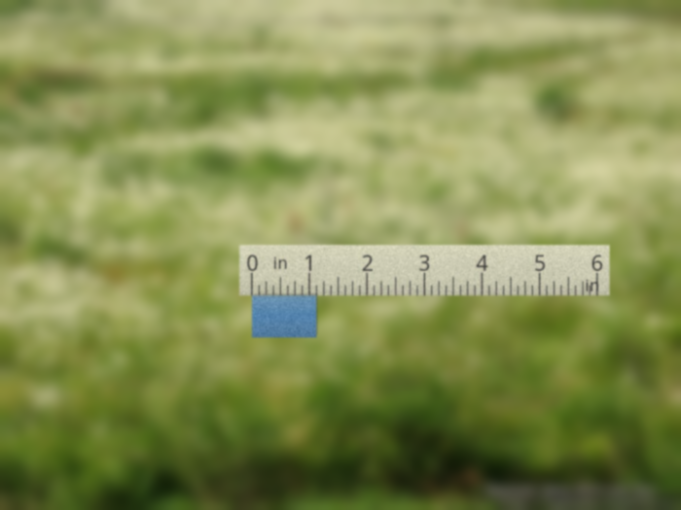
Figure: 1.125
